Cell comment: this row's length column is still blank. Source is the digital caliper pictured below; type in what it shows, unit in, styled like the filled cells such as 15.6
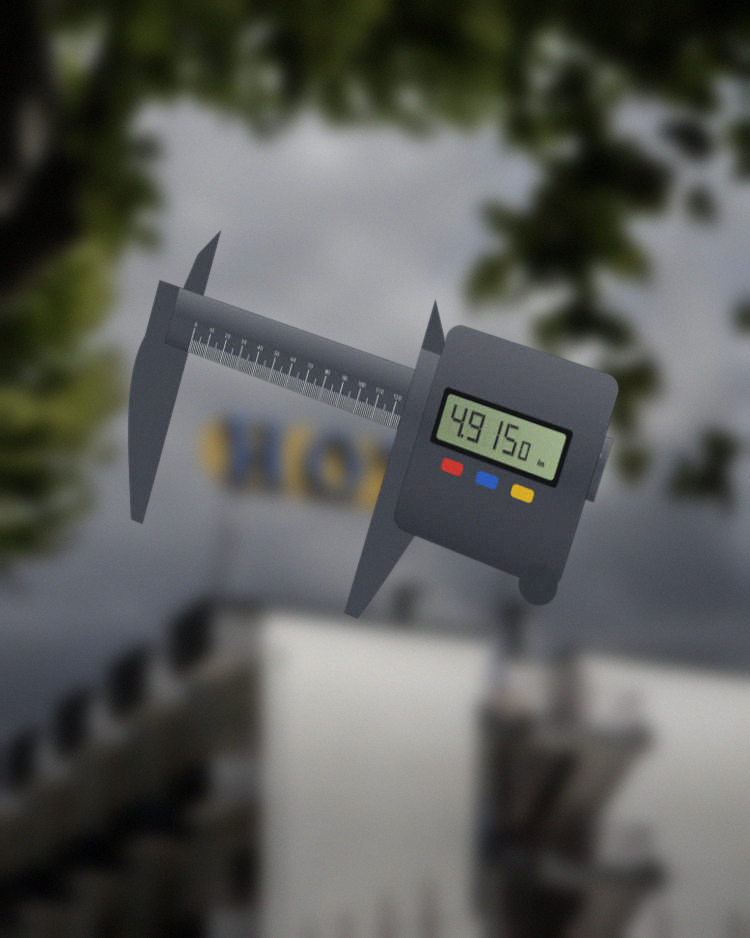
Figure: 4.9150
